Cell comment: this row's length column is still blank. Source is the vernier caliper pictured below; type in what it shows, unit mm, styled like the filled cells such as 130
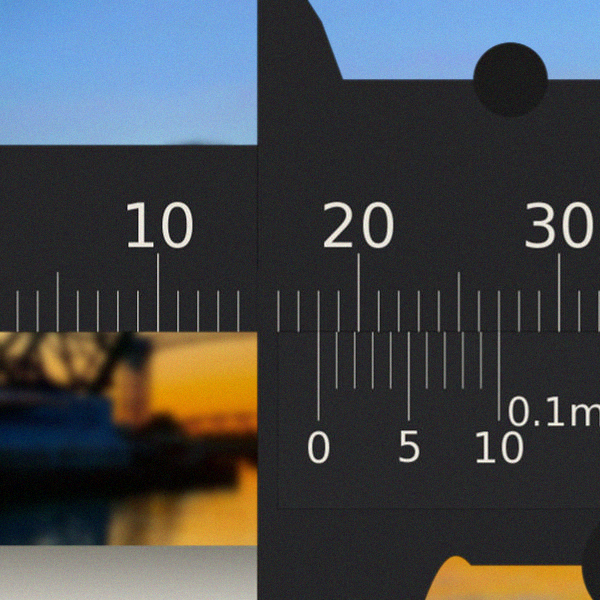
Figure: 18.0
